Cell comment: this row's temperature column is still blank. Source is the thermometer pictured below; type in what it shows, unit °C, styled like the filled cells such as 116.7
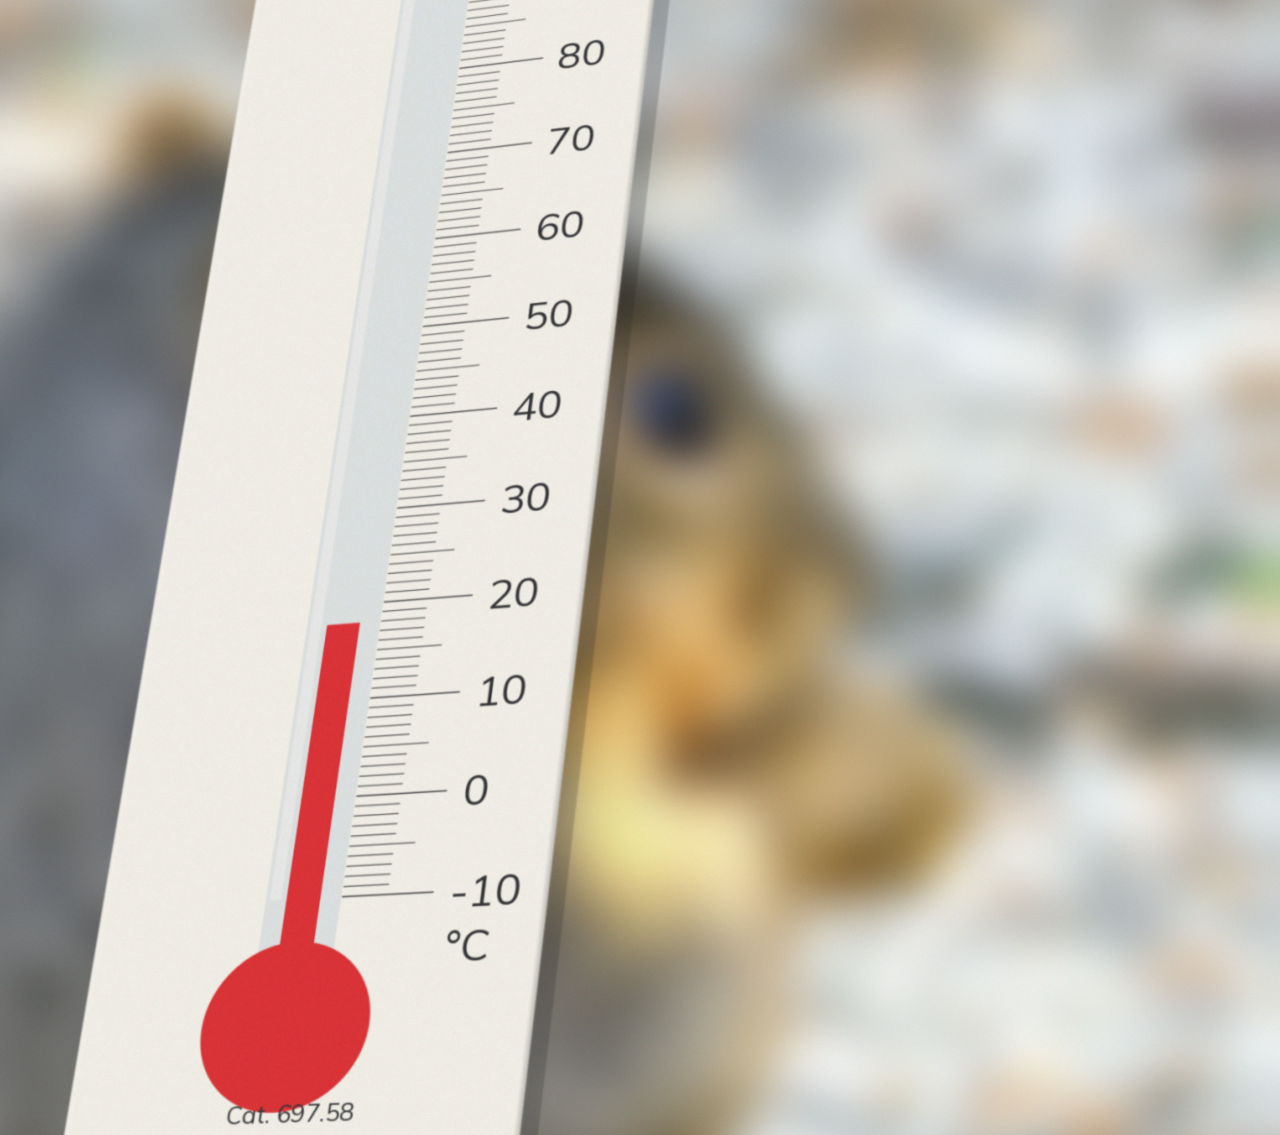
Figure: 18
